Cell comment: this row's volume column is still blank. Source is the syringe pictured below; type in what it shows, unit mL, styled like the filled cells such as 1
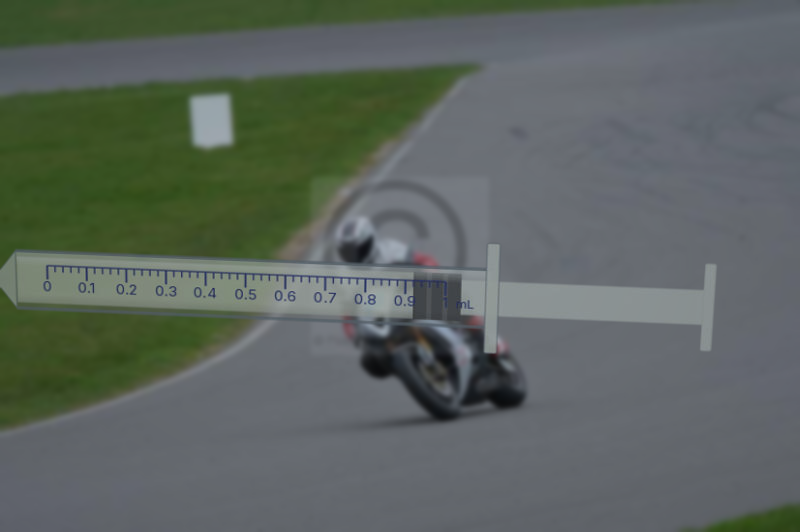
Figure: 0.92
